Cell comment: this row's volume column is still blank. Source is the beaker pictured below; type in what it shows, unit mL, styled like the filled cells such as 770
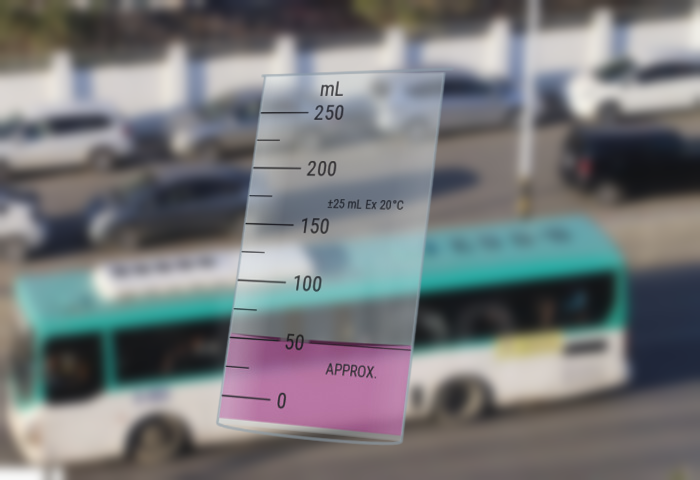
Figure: 50
